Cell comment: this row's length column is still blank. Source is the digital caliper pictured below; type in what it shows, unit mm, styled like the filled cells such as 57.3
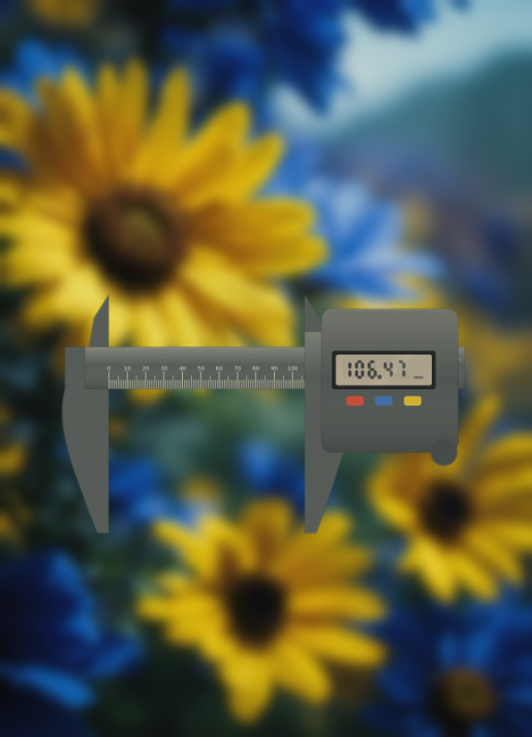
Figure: 106.47
